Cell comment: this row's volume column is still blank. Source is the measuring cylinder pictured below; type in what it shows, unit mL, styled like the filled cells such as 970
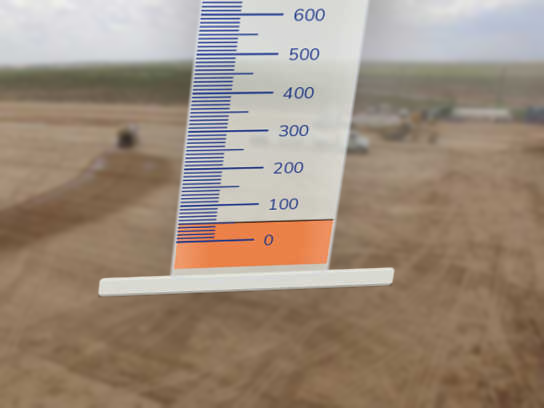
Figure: 50
